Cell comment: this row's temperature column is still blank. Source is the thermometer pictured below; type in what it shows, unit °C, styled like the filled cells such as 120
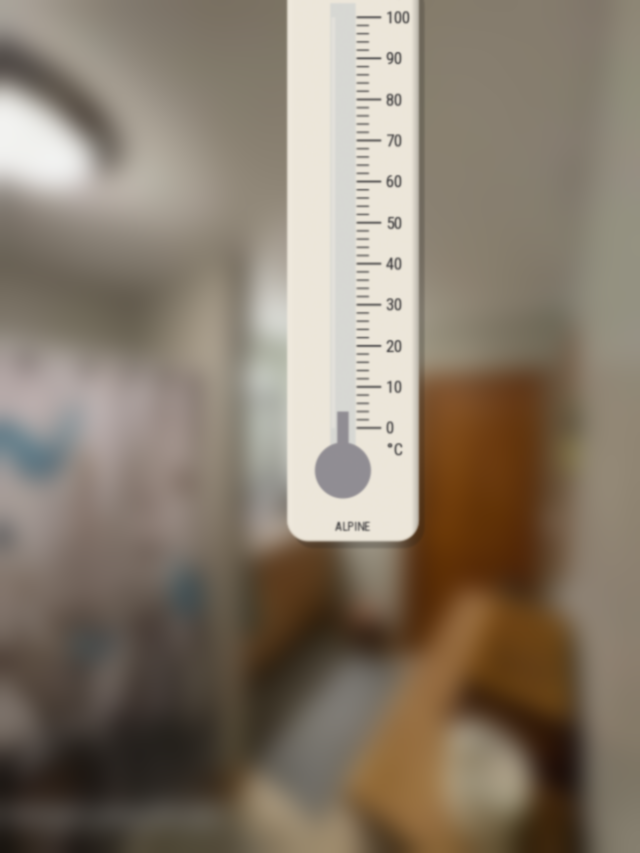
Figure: 4
